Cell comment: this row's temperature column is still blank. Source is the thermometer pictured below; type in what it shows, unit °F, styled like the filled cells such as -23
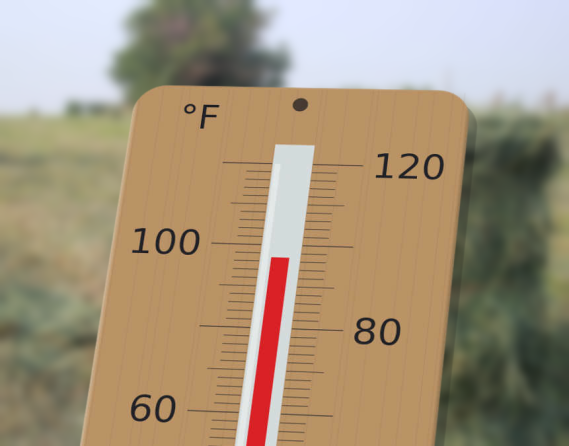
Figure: 97
